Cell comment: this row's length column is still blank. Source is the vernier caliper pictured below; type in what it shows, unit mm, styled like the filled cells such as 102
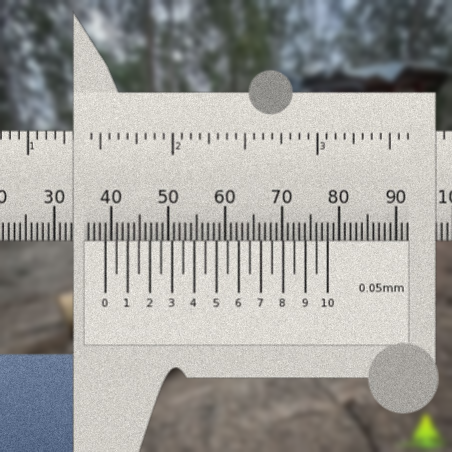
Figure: 39.0
